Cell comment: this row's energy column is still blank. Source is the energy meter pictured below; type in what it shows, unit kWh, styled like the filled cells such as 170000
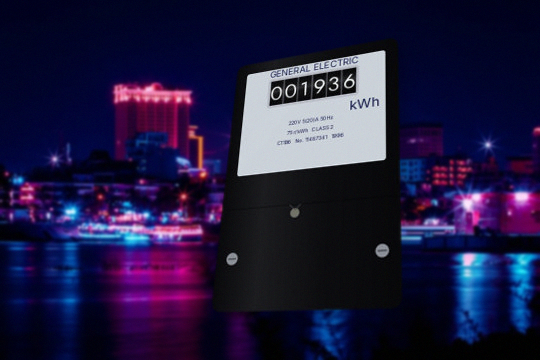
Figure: 1936
